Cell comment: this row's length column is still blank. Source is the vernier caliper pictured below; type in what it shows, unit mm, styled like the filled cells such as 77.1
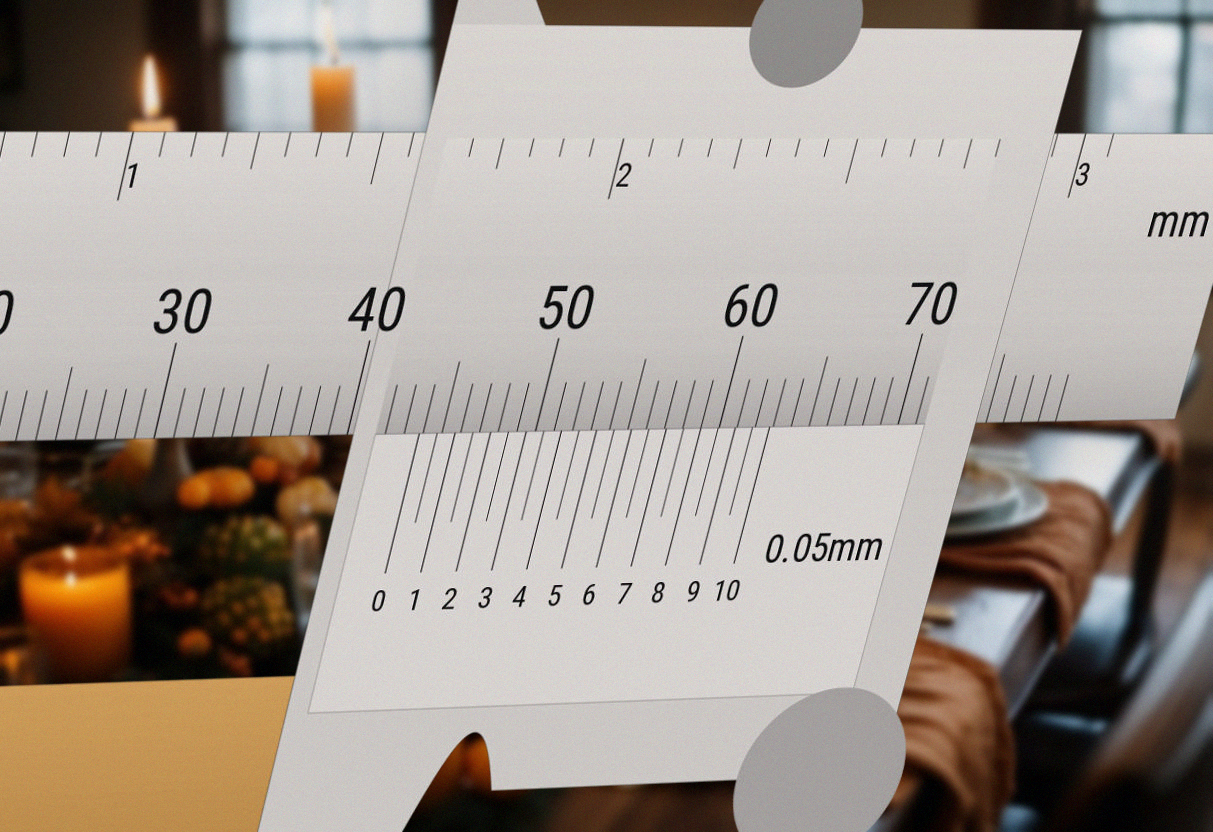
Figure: 43.8
